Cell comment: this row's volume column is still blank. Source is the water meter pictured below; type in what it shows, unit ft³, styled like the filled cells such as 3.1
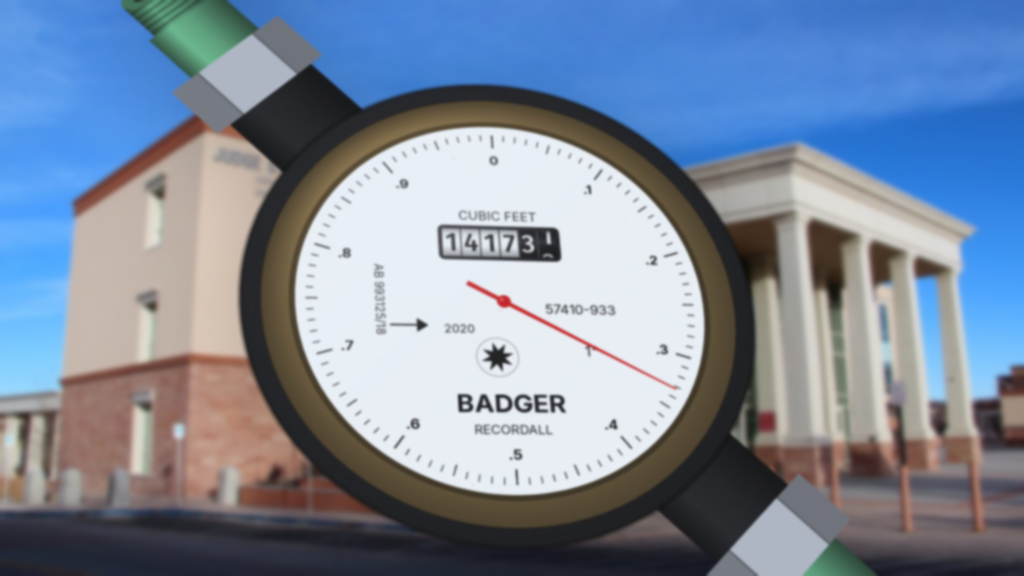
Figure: 141731.33
